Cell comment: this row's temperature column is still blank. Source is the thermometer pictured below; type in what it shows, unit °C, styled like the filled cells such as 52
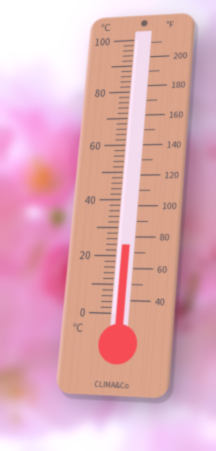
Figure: 24
